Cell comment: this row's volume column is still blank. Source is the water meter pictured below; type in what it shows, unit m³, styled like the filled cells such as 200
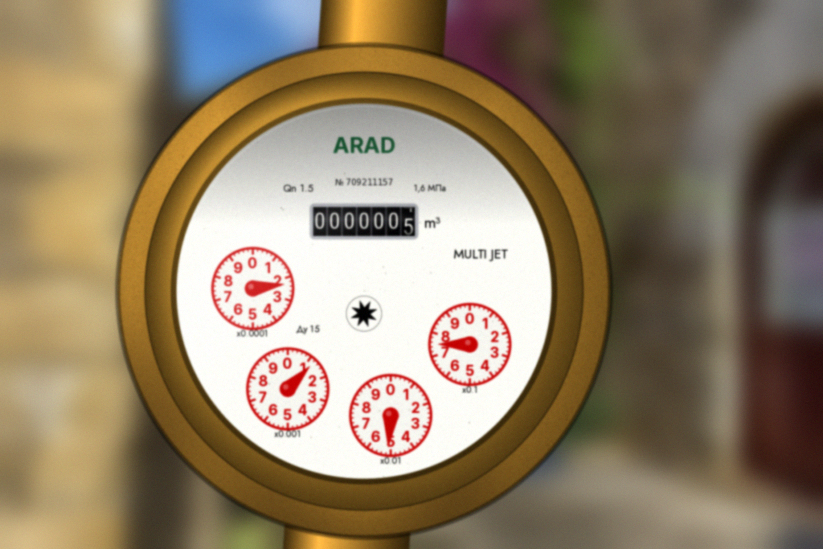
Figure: 4.7512
